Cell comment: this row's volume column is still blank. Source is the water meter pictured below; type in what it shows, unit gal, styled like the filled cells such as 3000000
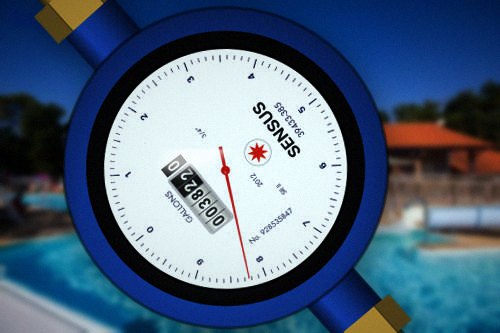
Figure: 38218.2
